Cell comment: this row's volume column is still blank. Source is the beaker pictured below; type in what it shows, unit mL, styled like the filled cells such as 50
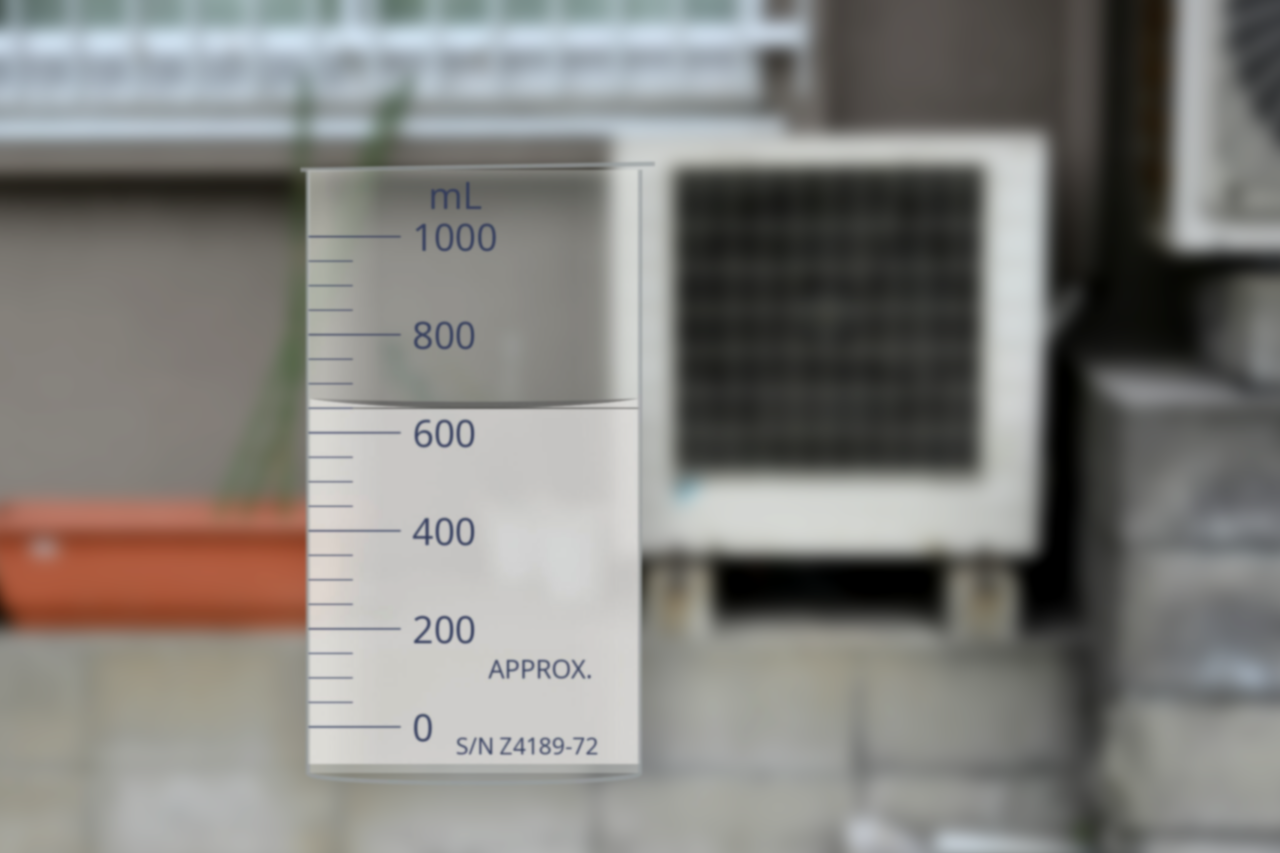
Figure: 650
